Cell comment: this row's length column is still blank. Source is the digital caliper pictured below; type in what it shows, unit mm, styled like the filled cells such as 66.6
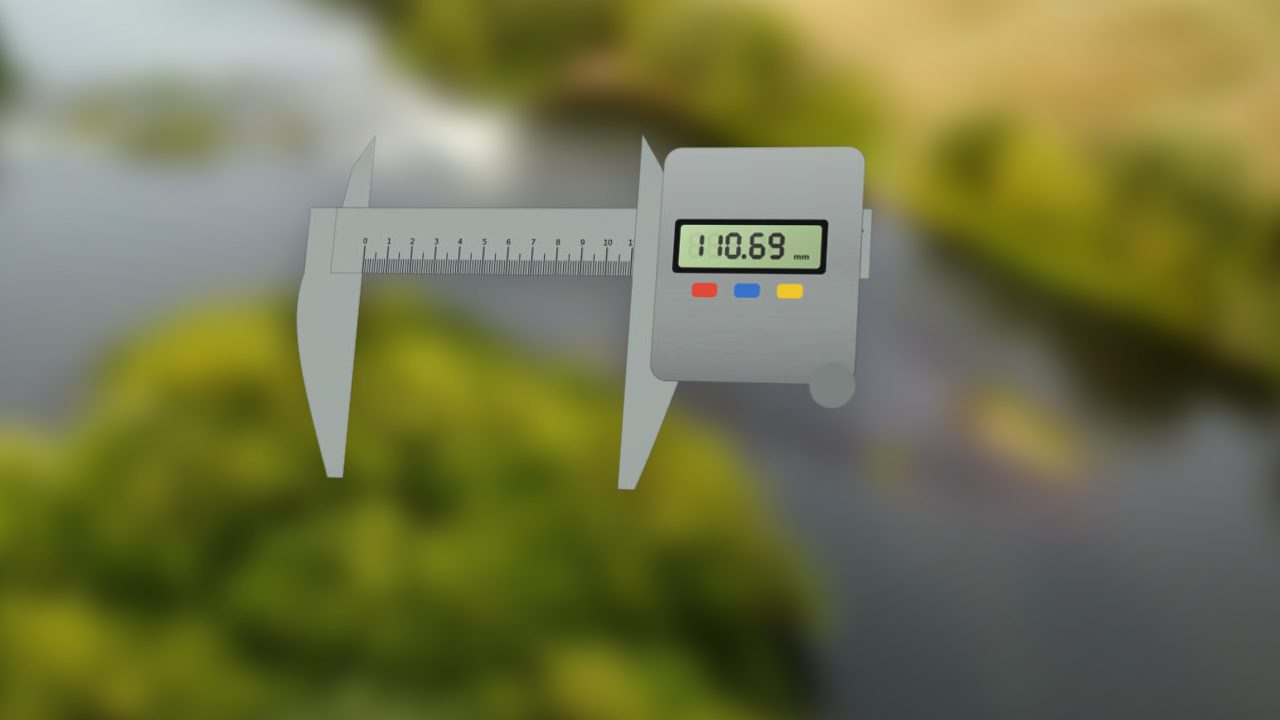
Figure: 110.69
